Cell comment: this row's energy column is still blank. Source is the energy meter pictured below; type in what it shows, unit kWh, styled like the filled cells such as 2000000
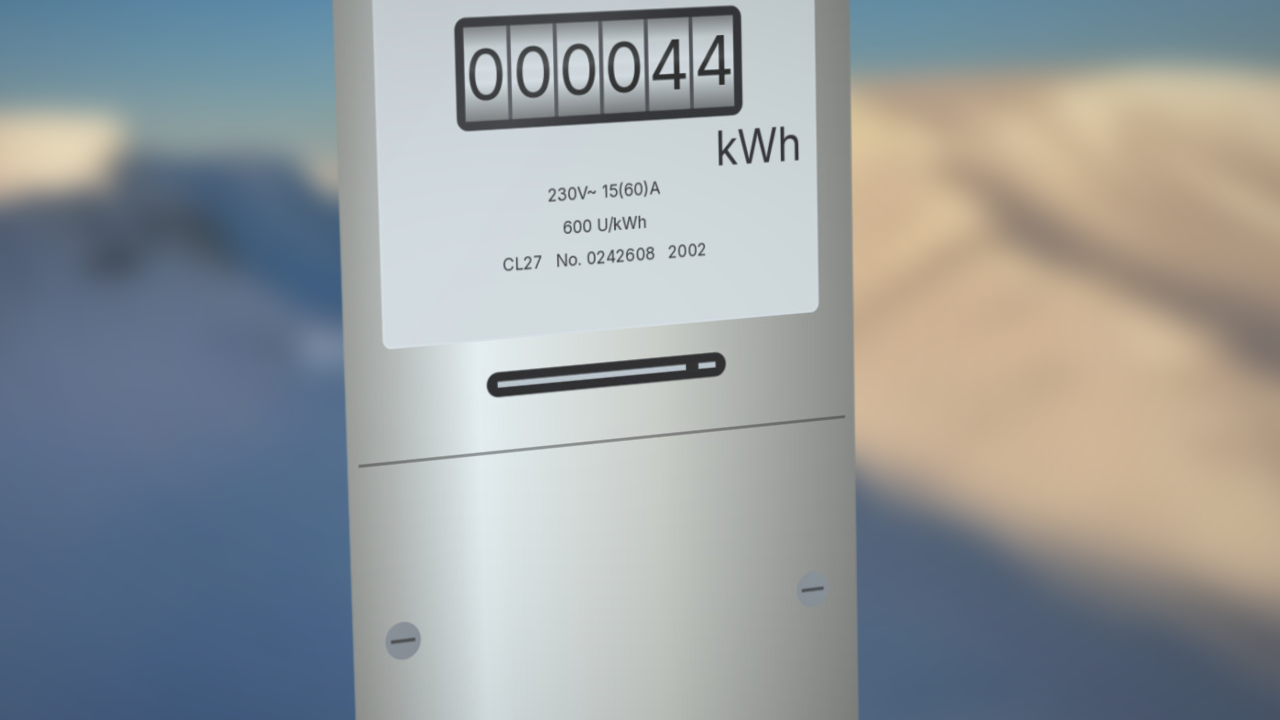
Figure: 44
